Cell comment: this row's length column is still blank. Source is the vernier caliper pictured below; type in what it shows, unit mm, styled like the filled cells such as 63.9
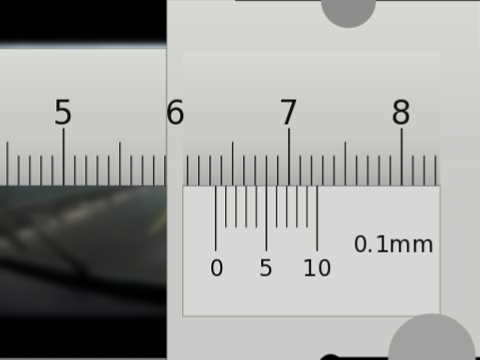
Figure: 63.5
